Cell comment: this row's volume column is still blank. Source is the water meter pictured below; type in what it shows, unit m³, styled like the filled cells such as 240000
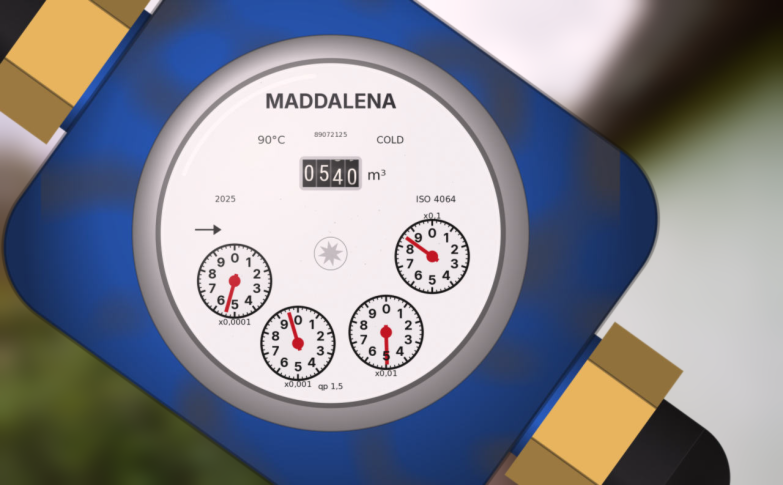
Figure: 539.8495
